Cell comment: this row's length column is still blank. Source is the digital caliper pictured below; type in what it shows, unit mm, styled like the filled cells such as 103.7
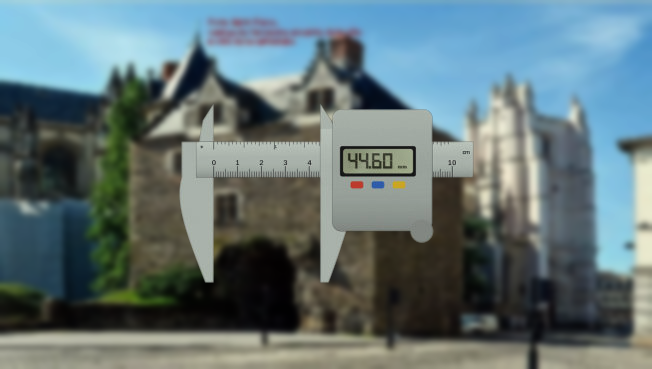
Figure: 44.60
